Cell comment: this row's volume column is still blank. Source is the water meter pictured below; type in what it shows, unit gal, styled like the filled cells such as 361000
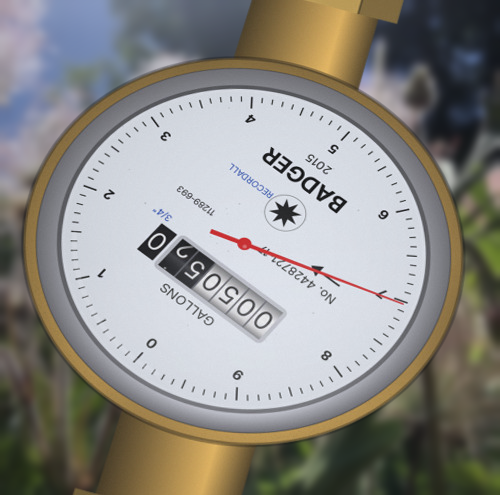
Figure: 50517.0
